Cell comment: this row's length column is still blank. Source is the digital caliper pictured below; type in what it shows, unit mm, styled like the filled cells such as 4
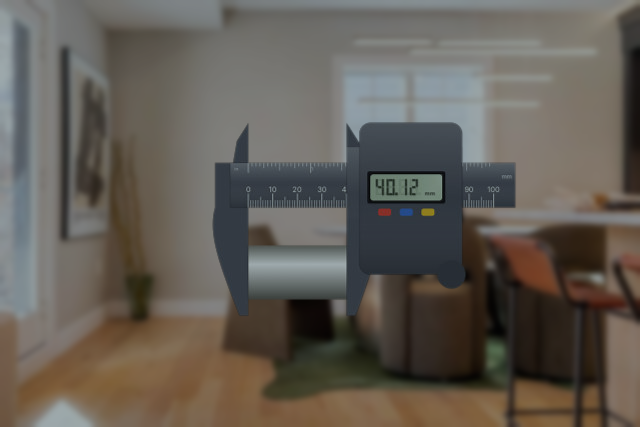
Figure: 40.12
